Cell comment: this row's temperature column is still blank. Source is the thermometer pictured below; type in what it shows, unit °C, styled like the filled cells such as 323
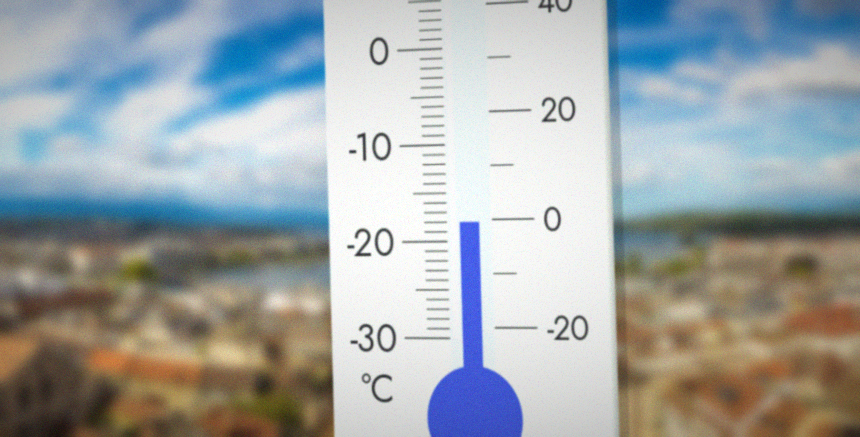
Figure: -18
